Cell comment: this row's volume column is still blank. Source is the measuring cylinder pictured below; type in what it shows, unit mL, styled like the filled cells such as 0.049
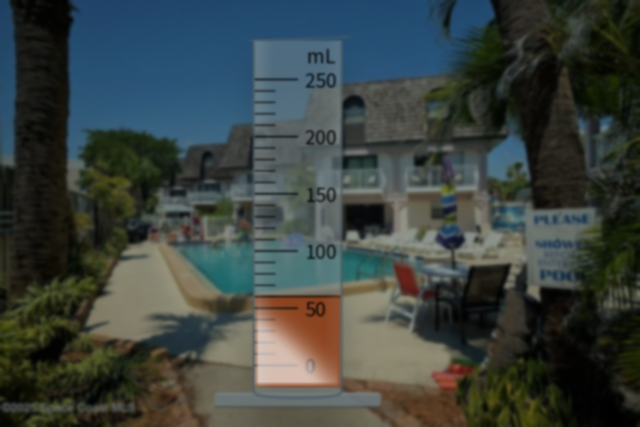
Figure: 60
